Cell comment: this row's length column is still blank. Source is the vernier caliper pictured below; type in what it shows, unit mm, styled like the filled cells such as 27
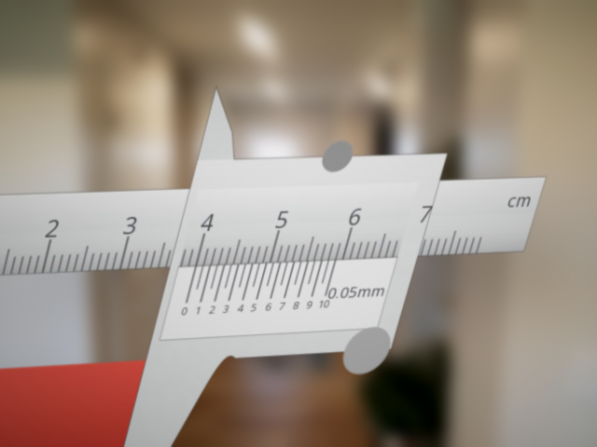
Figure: 40.0
